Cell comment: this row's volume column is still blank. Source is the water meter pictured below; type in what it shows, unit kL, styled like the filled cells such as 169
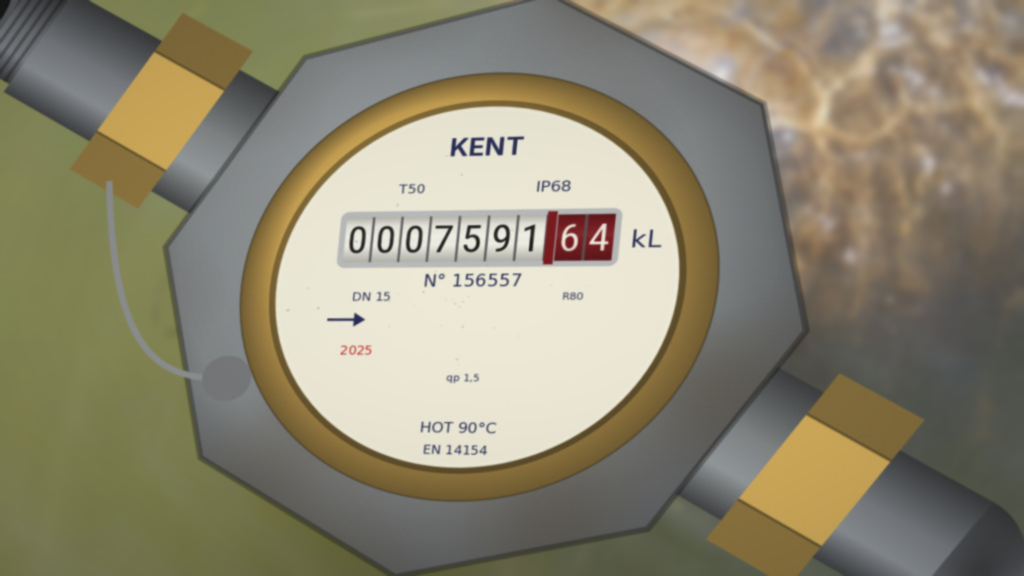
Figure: 7591.64
